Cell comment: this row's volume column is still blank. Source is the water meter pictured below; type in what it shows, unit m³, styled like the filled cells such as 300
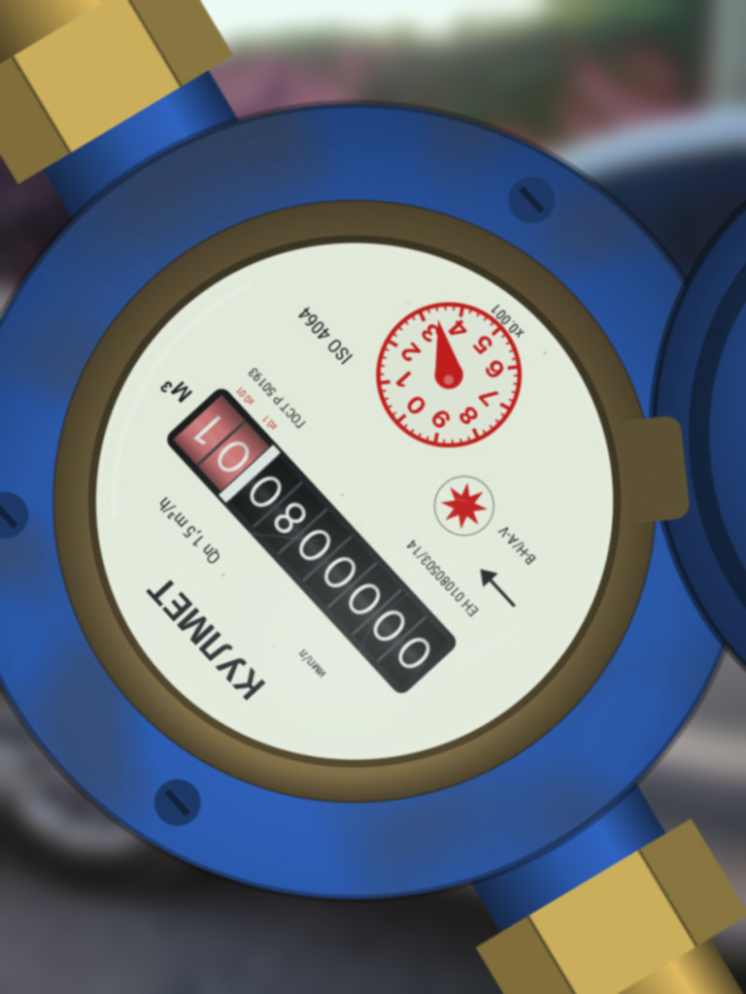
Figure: 80.013
